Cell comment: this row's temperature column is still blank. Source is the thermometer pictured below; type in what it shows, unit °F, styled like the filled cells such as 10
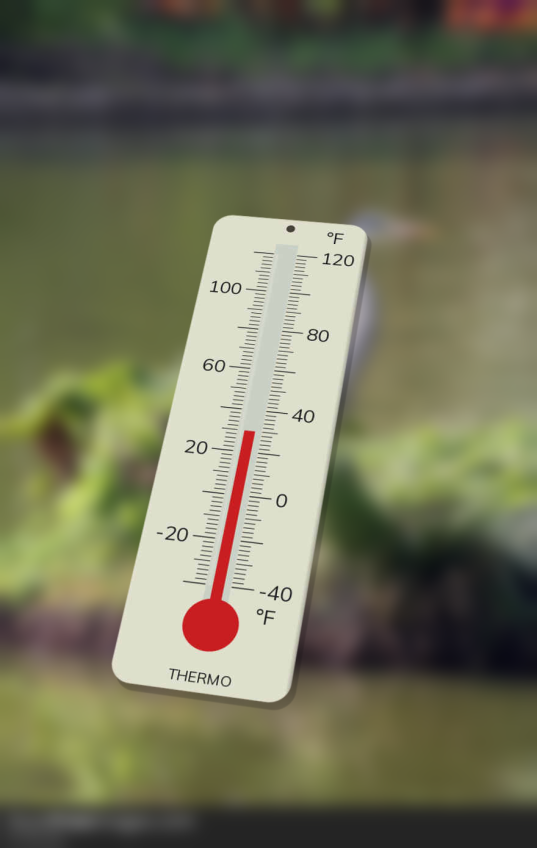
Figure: 30
